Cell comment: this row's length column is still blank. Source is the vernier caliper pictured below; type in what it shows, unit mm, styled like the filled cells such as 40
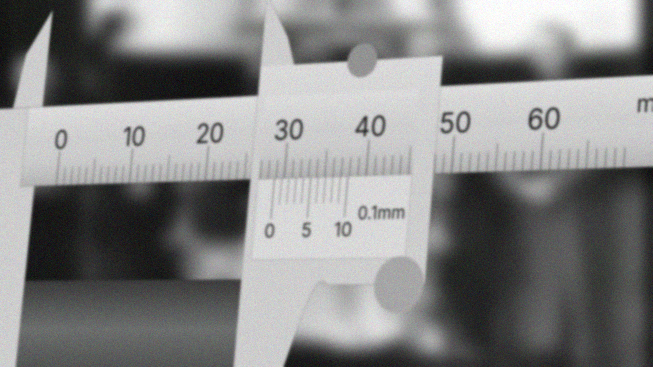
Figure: 28.8
